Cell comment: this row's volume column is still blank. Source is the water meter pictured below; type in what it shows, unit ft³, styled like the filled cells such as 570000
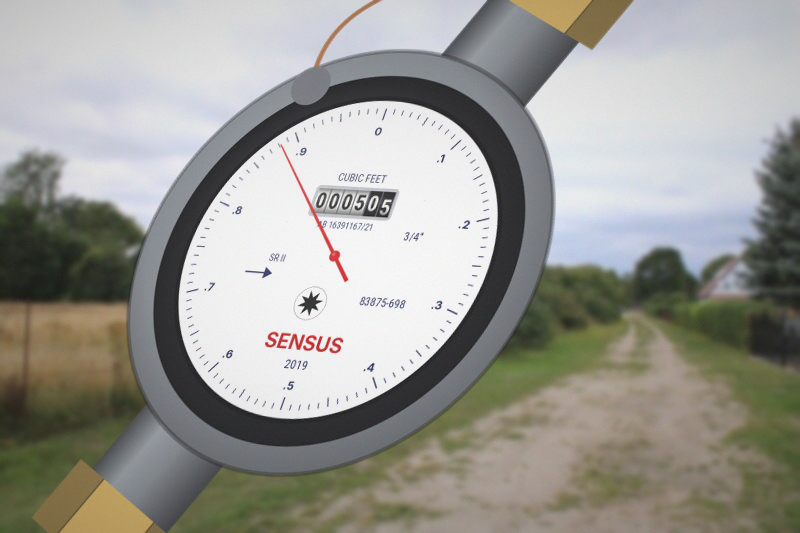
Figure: 504.88
